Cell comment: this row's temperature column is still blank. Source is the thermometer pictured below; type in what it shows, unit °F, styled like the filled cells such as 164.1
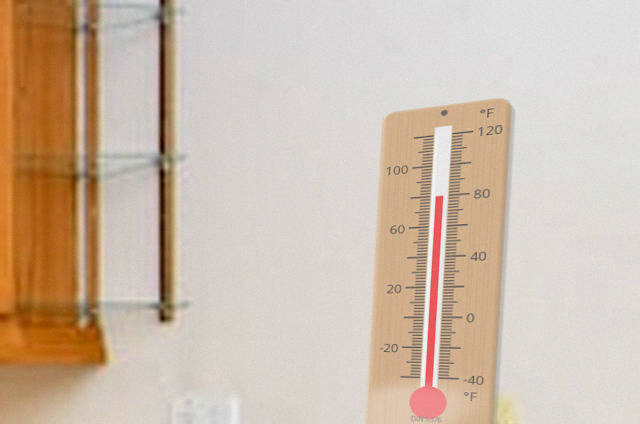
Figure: 80
